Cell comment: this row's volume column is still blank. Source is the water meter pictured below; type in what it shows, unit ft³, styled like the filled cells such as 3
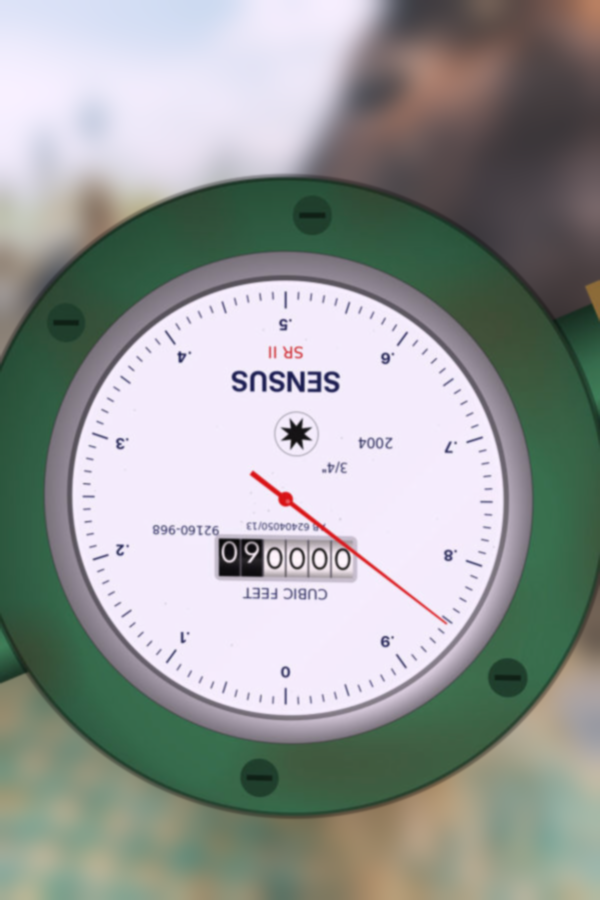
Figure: 59.85
